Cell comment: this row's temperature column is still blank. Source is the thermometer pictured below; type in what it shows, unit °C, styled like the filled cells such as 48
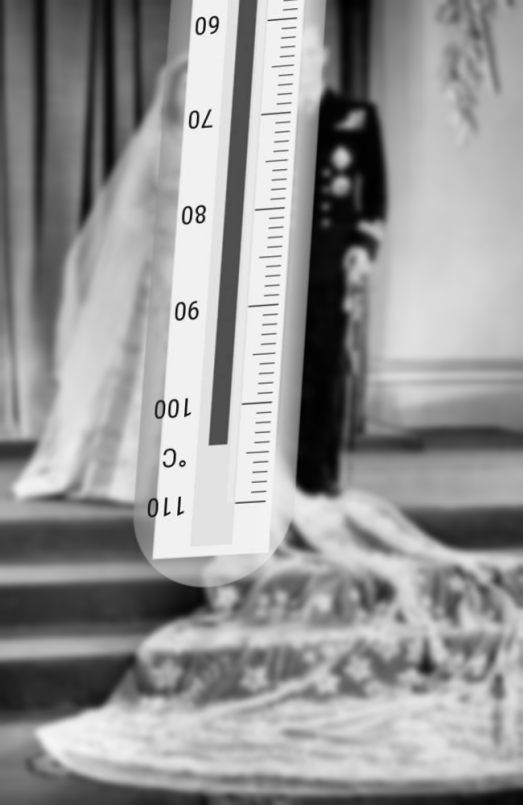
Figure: 104
